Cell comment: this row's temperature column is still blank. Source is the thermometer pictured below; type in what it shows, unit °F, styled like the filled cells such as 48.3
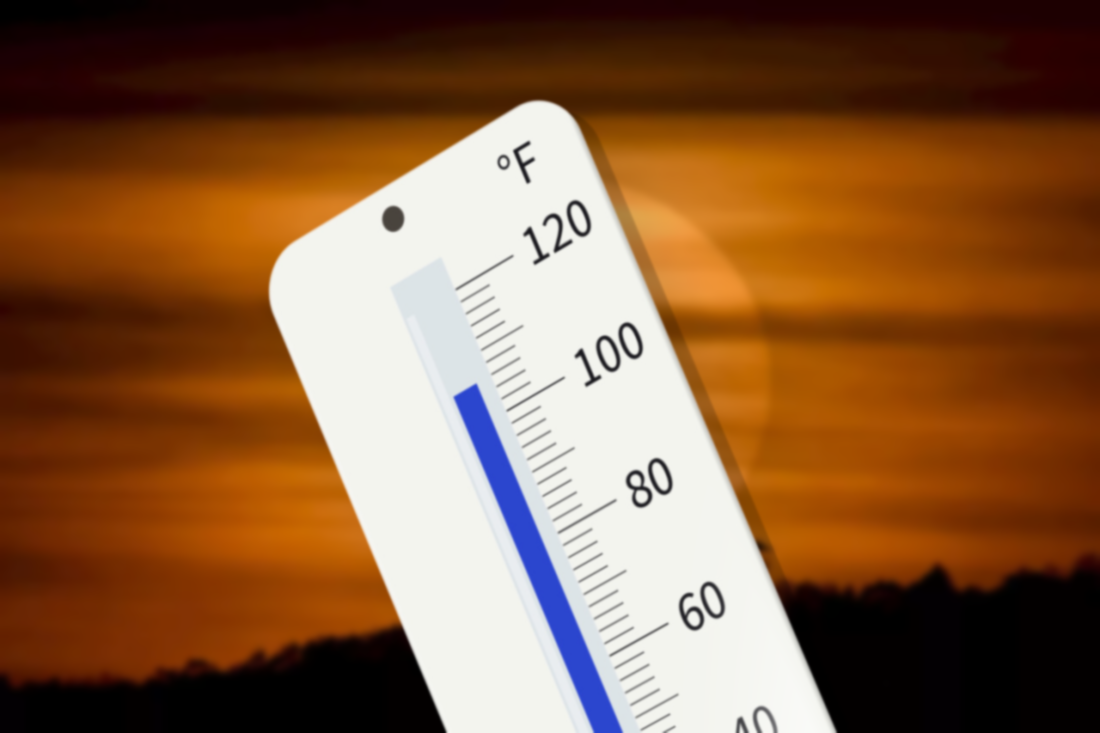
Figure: 106
